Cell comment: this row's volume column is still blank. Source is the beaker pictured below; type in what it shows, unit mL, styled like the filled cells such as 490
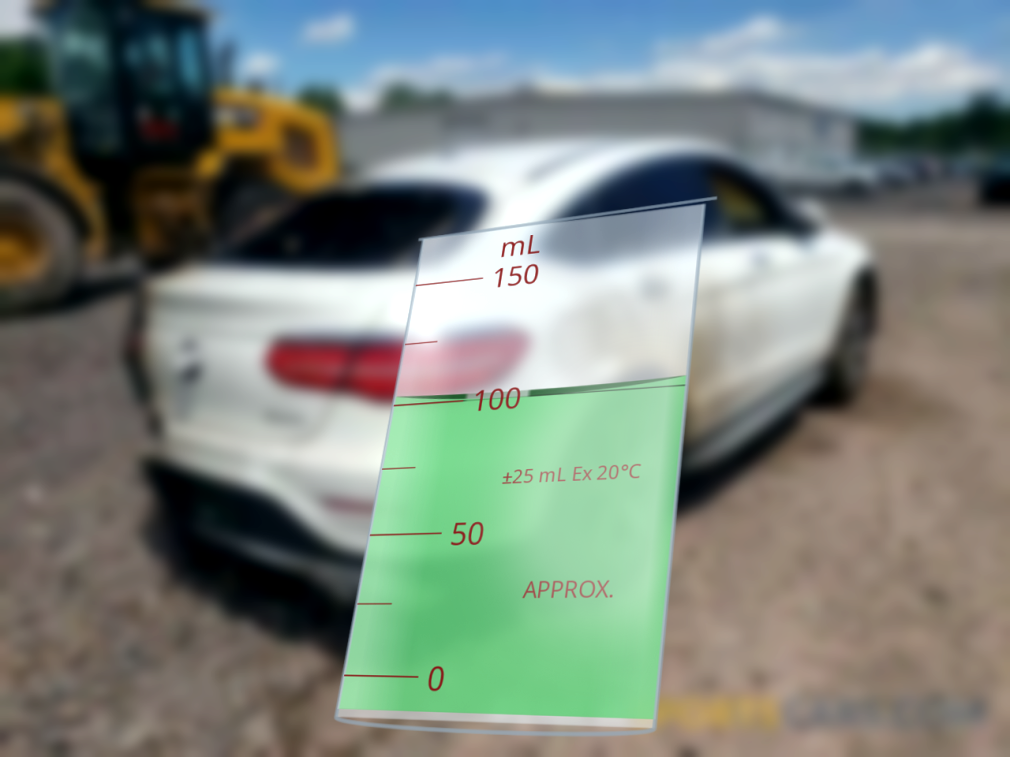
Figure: 100
